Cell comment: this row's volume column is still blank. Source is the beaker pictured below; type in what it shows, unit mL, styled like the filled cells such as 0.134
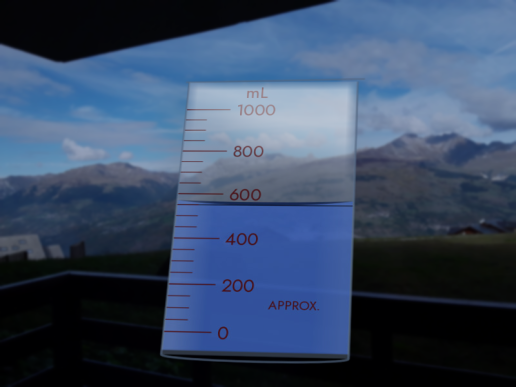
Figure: 550
